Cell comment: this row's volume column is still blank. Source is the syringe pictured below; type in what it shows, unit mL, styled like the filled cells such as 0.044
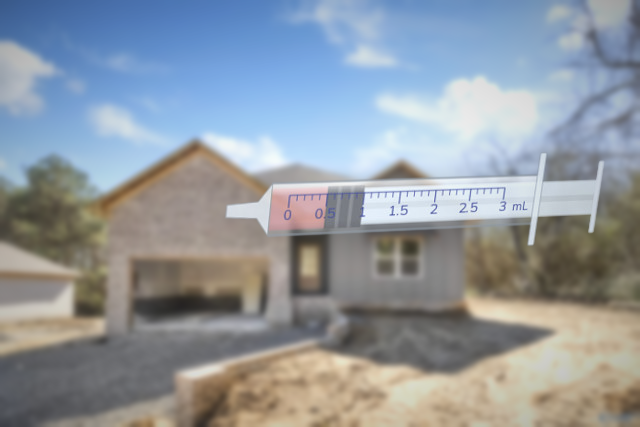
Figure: 0.5
